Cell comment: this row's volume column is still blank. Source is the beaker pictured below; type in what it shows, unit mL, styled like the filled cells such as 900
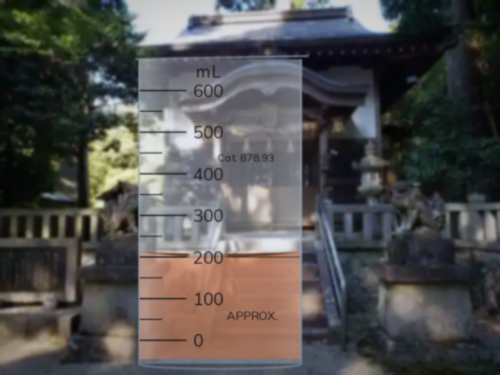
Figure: 200
